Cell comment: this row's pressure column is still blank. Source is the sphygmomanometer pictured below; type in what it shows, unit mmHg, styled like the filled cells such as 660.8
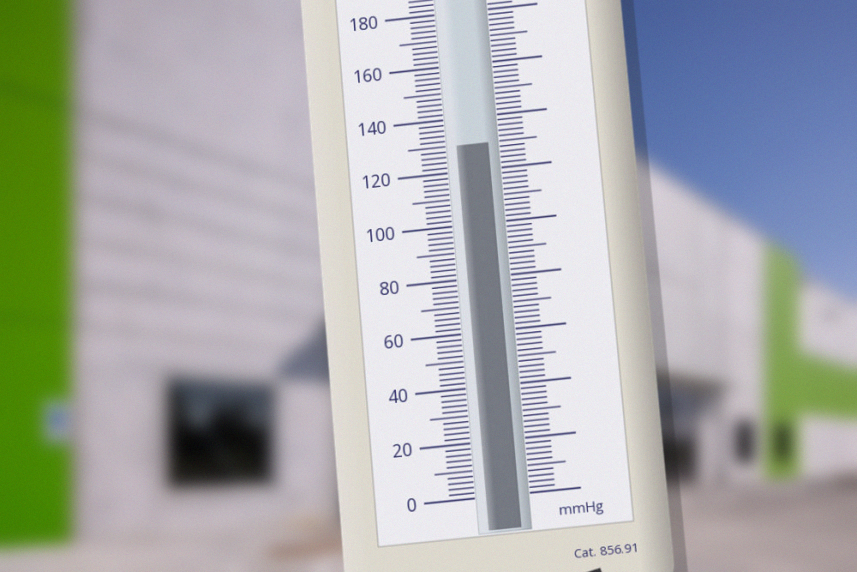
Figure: 130
